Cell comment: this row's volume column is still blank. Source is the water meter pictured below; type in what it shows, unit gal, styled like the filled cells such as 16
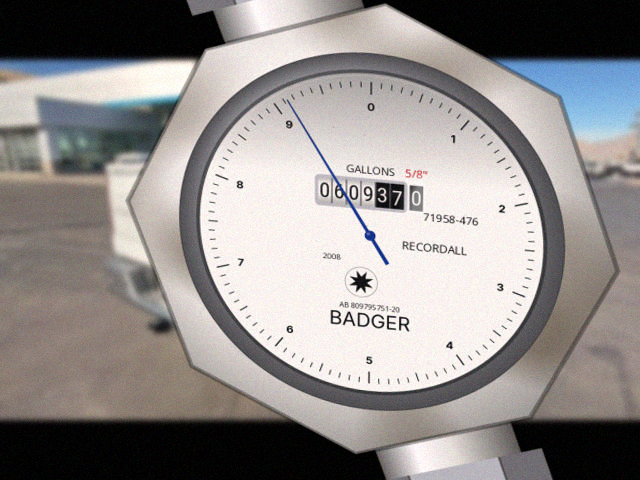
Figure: 609369.1
